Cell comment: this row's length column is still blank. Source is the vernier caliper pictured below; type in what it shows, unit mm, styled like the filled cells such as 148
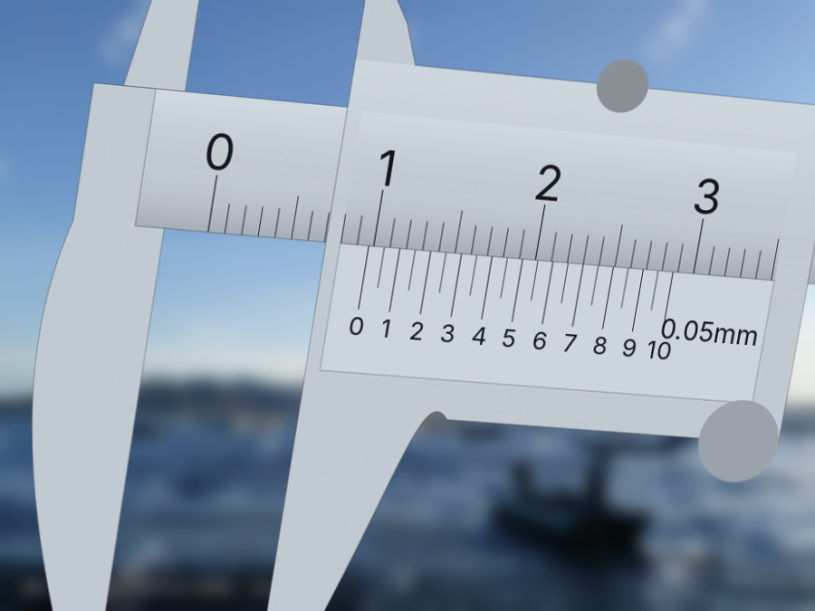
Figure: 9.7
